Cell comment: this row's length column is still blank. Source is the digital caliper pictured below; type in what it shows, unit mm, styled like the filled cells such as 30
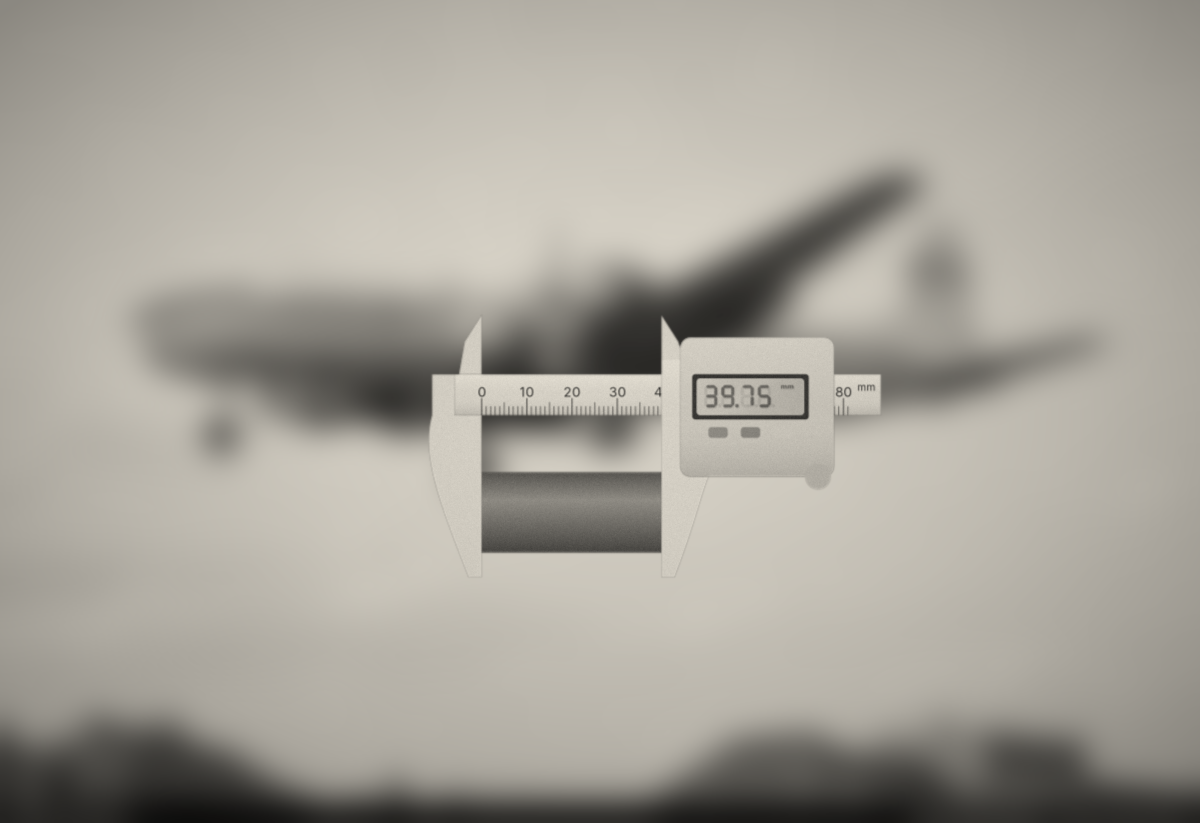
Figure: 39.75
